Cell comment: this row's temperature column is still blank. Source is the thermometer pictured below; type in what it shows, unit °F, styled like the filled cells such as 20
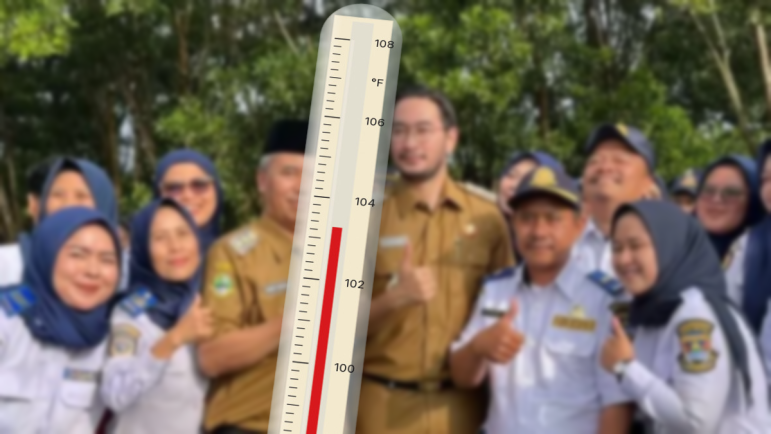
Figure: 103.3
